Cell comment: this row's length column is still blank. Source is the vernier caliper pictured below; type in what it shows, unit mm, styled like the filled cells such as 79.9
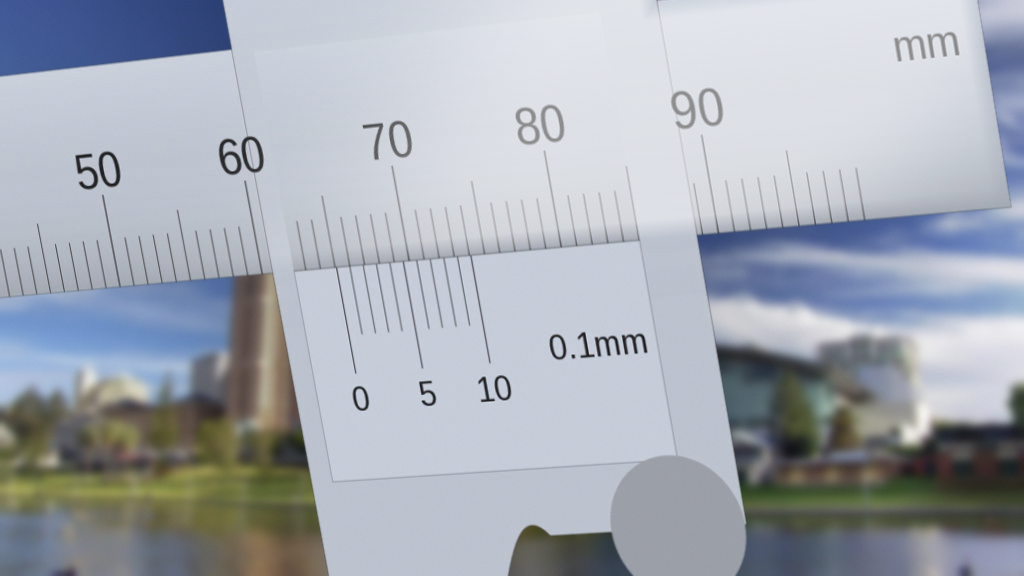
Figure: 65.1
